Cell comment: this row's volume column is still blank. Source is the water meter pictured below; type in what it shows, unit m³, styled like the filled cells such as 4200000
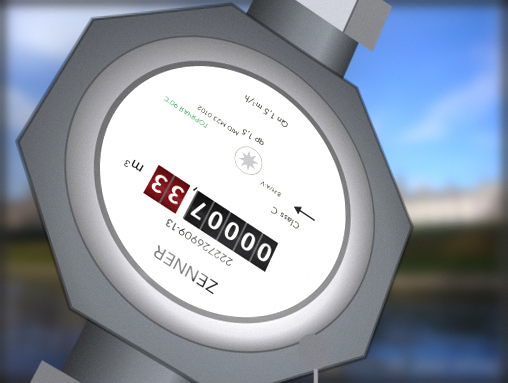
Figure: 7.33
